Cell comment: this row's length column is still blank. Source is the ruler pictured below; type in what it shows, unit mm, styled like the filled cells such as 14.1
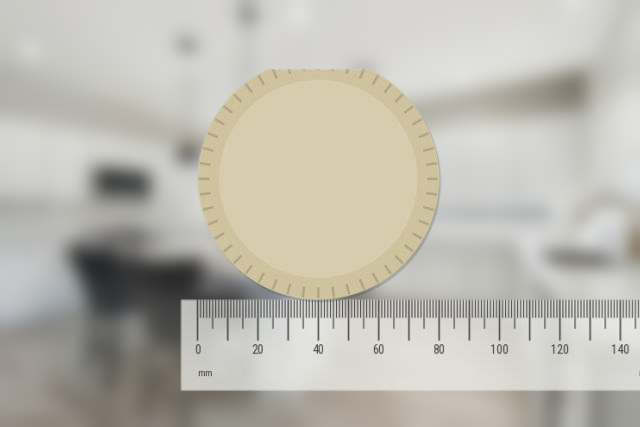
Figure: 80
